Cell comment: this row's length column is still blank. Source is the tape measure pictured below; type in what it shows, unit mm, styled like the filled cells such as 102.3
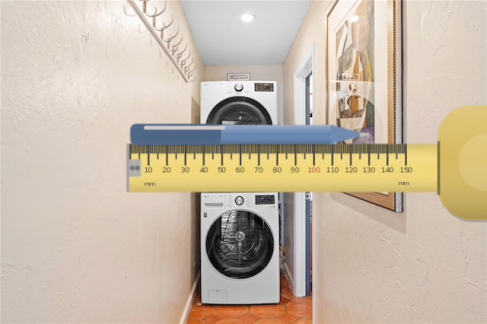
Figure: 130
